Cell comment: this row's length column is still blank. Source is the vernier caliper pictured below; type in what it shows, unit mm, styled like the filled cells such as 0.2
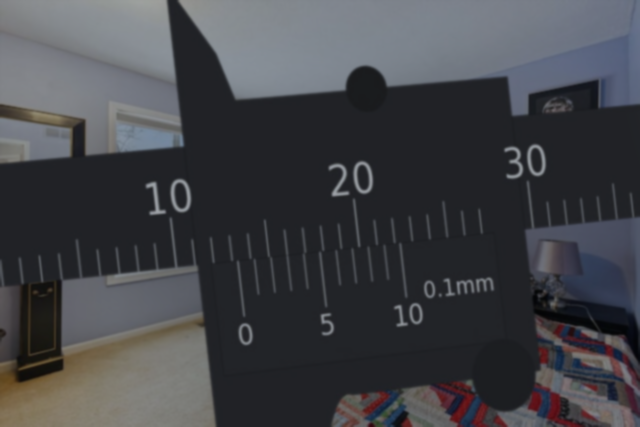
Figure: 13.3
